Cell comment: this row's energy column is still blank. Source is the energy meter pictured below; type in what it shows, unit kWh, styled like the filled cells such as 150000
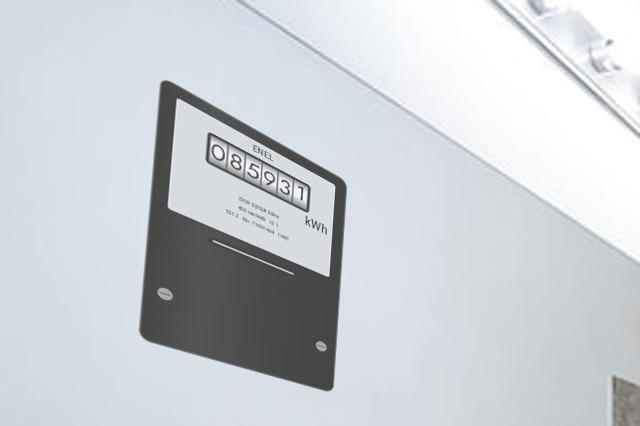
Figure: 85931
